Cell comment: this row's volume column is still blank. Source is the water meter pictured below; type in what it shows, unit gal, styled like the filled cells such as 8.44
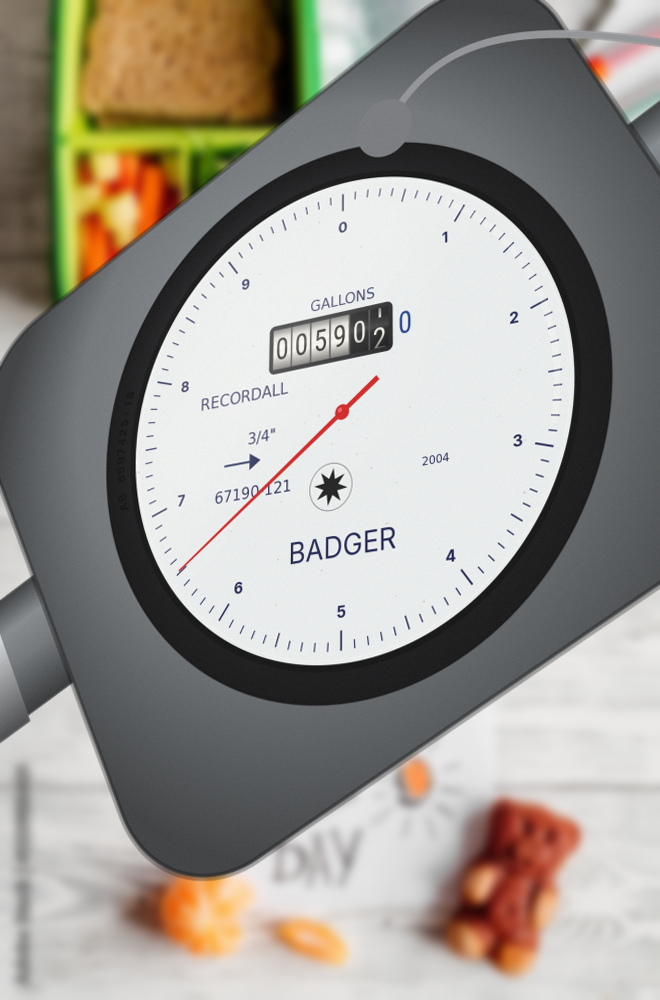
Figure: 59016.5
